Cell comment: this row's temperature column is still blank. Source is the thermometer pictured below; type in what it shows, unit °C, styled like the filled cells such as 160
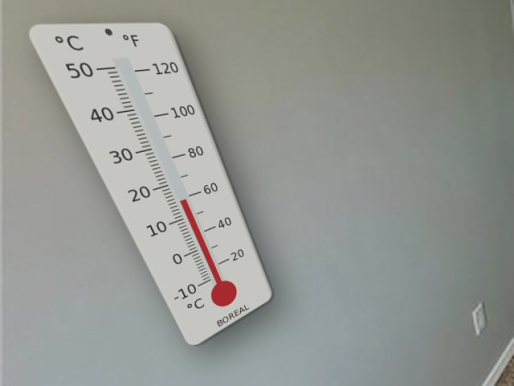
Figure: 15
